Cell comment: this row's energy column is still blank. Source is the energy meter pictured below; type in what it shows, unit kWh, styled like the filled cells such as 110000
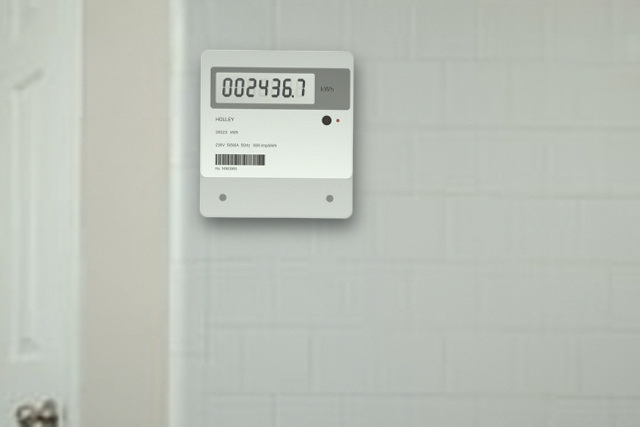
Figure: 2436.7
